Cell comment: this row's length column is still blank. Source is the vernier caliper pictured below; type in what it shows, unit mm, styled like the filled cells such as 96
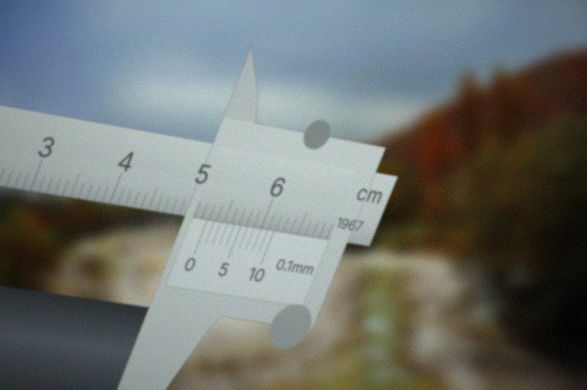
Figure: 52.8
